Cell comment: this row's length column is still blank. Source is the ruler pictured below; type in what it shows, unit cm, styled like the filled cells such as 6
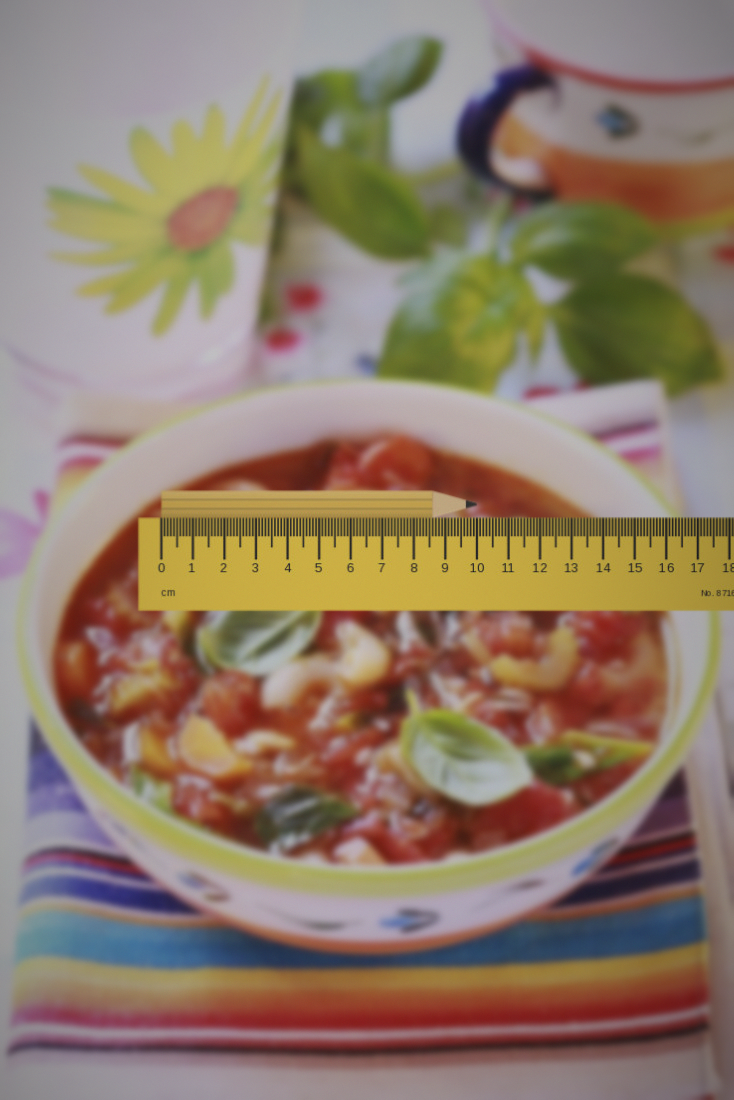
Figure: 10
